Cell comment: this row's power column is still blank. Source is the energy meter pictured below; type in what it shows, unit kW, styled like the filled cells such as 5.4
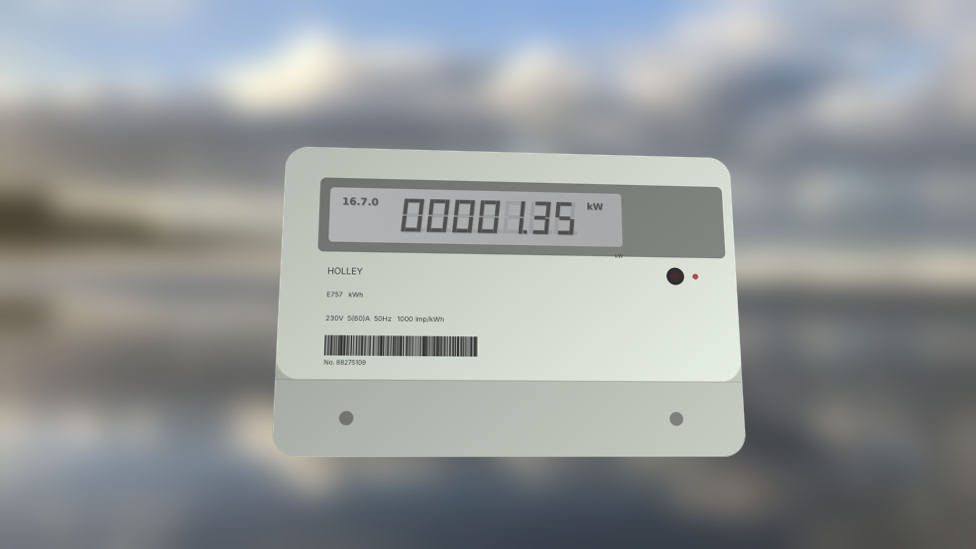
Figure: 1.35
